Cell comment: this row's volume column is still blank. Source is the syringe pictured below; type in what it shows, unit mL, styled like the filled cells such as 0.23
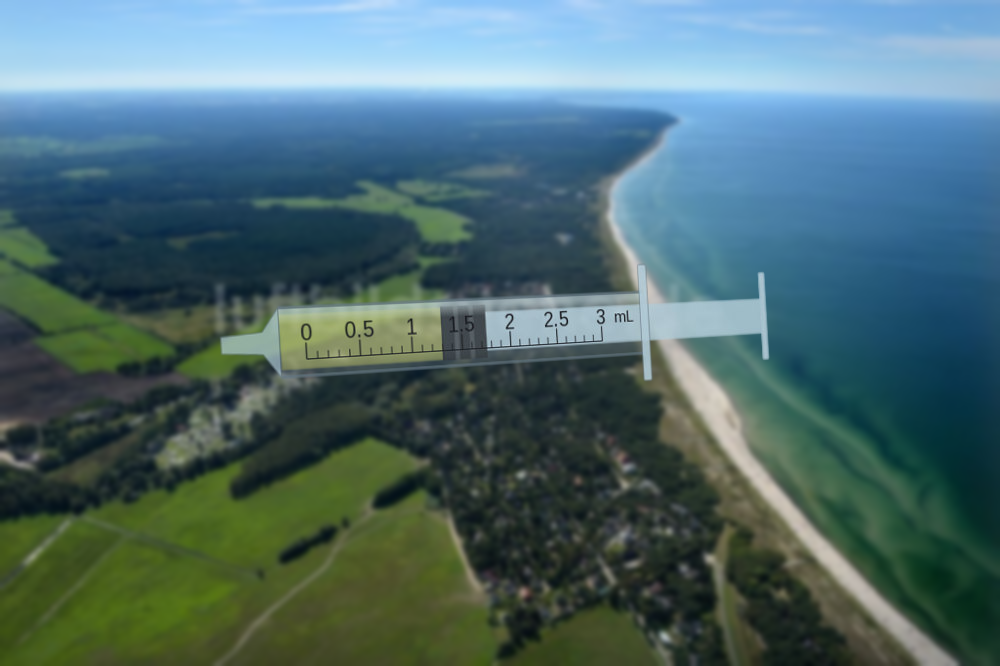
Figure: 1.3
